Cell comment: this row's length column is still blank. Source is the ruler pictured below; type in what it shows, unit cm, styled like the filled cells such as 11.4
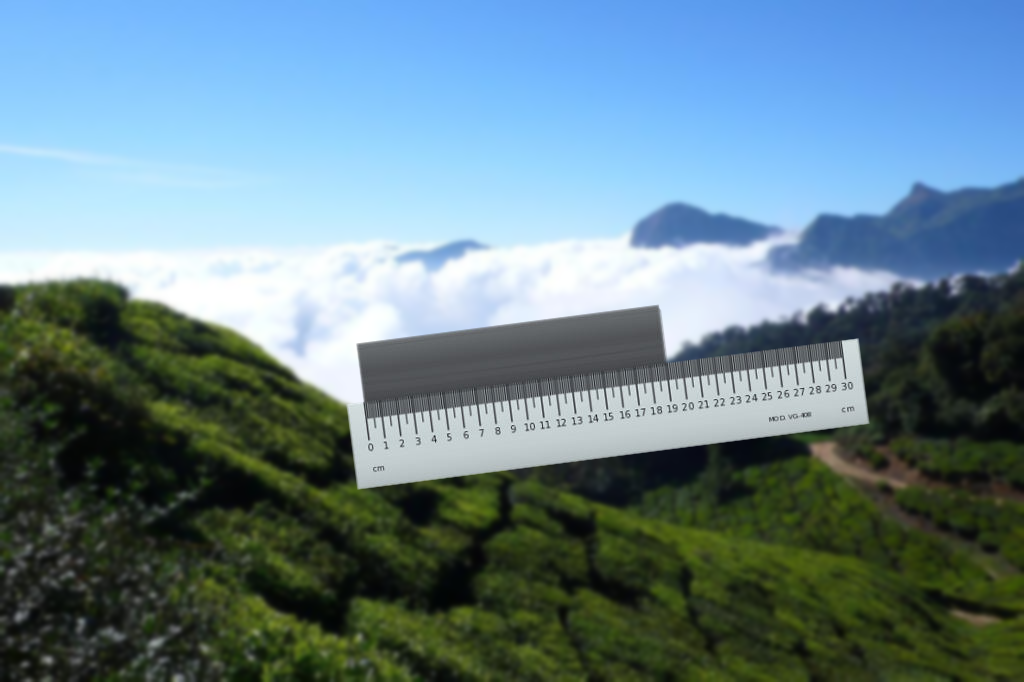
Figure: 19
